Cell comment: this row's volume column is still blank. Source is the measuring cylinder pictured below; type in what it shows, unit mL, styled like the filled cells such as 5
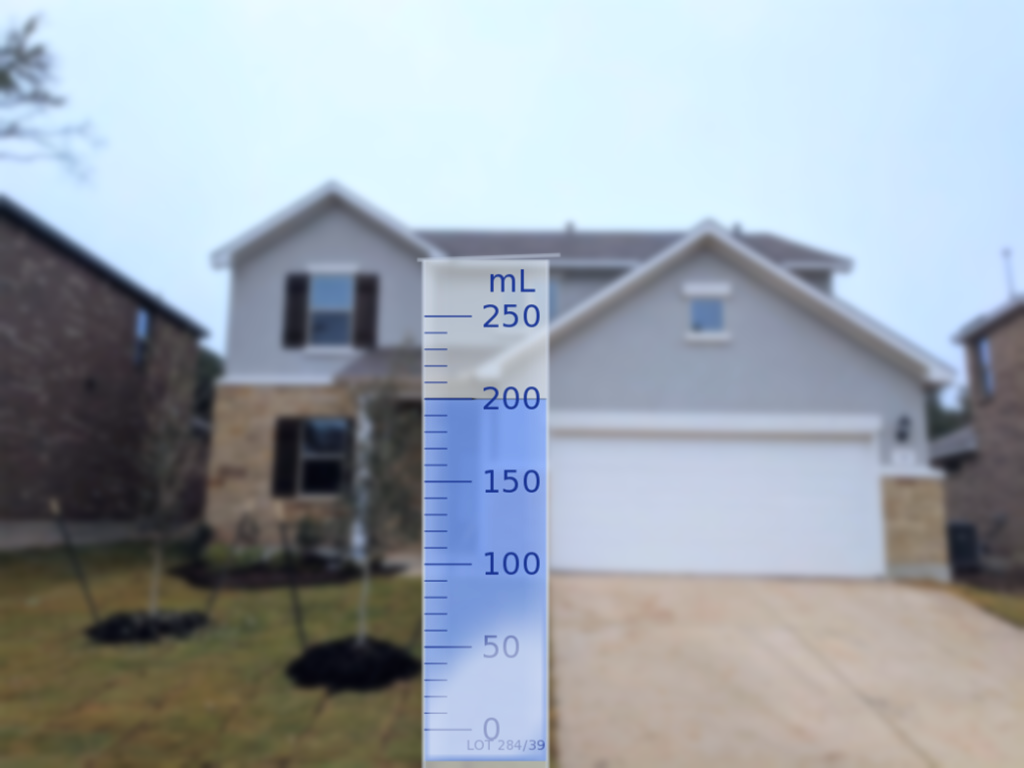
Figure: 200
